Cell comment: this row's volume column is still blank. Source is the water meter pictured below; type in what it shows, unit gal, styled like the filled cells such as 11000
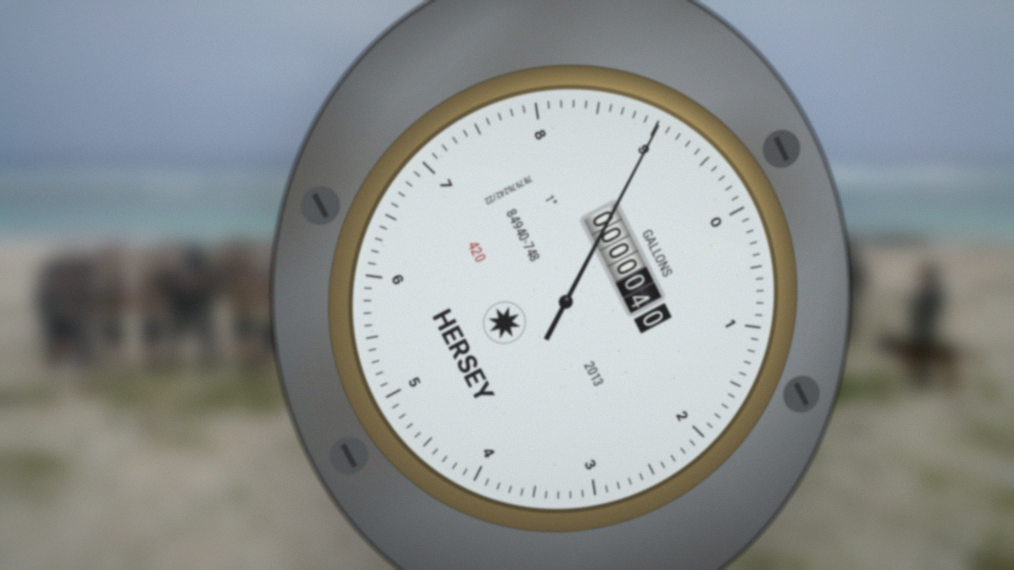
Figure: 39.0
